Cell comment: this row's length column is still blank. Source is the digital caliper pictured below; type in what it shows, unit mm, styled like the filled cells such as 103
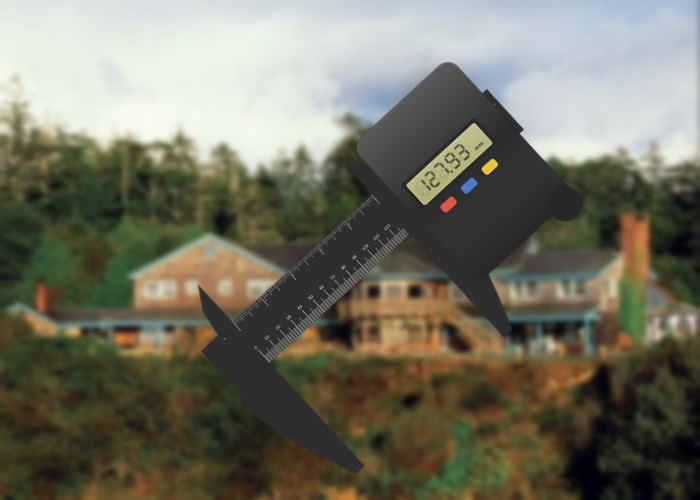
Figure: 127.93
